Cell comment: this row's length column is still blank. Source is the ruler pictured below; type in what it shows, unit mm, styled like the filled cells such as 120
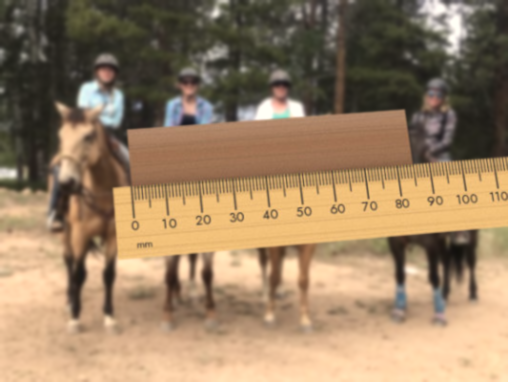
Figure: 85
